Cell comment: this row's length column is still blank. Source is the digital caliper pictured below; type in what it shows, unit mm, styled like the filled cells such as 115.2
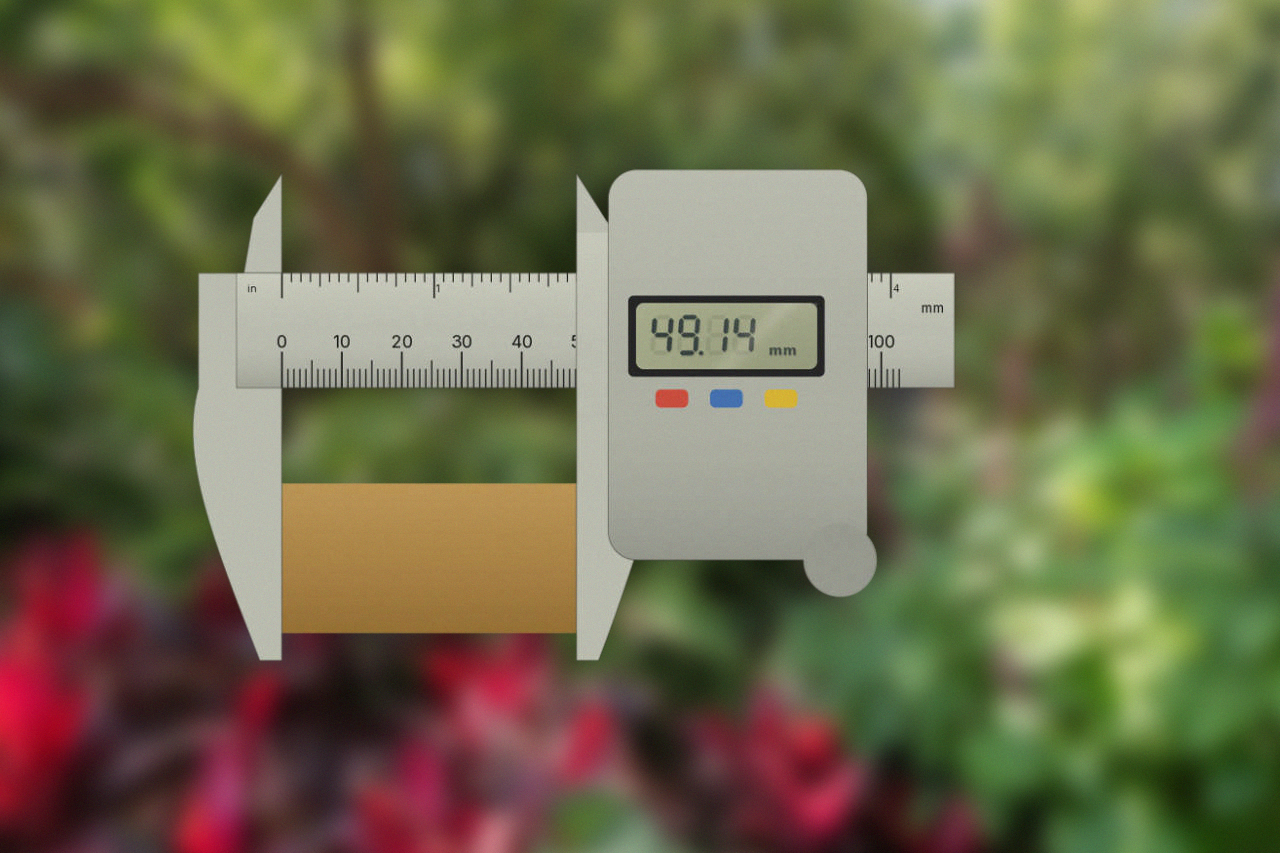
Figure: 49.14
